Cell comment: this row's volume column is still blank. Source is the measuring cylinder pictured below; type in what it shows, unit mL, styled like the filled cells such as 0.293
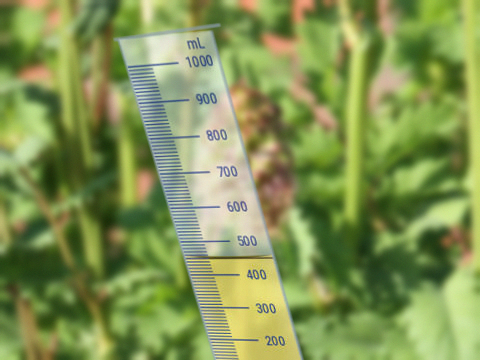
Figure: 450
